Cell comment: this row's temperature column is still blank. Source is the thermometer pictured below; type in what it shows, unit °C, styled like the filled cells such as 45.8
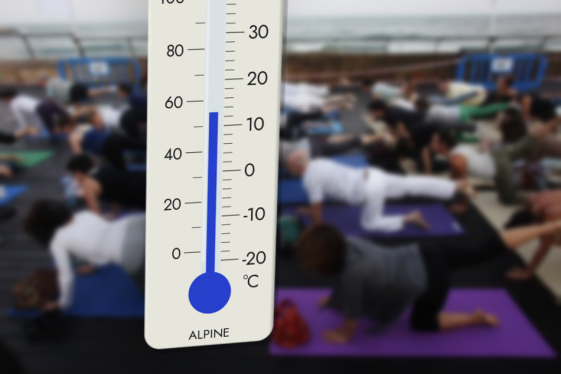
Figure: 13
